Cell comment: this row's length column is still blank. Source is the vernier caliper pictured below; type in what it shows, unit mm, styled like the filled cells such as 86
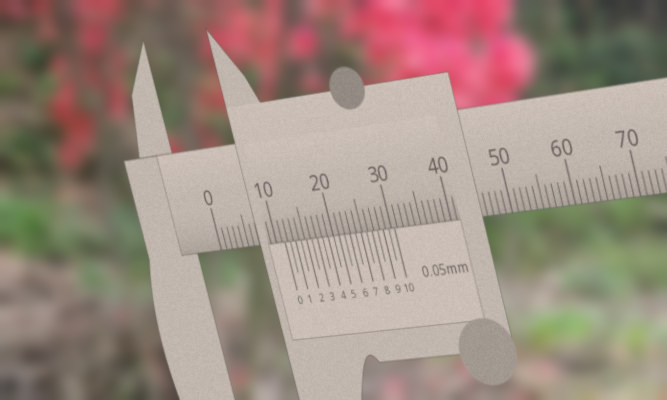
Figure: 11.5
